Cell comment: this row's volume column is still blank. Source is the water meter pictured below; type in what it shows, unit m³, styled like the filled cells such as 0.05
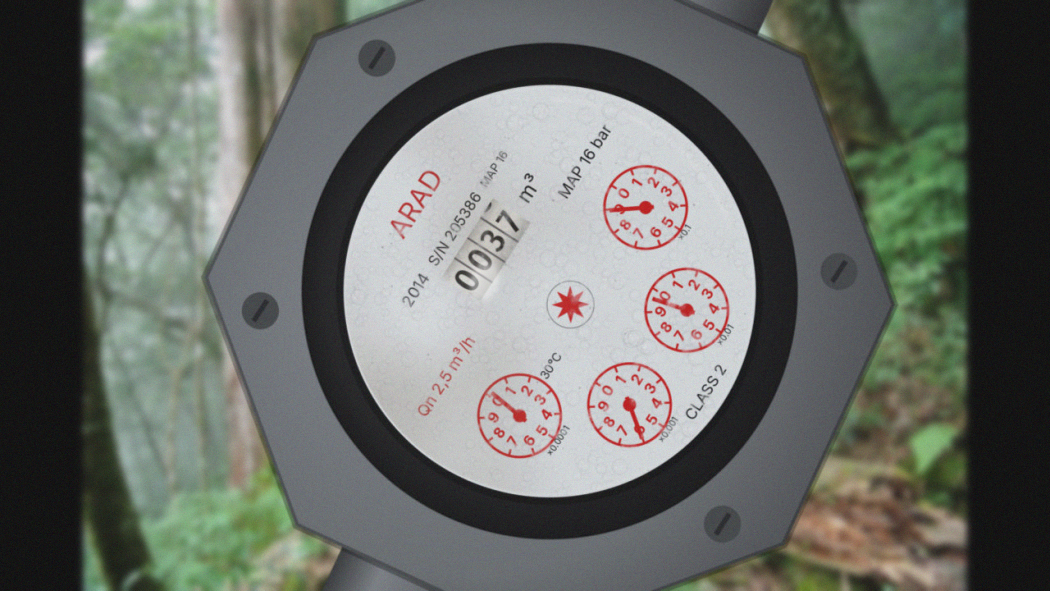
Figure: 36.8960
